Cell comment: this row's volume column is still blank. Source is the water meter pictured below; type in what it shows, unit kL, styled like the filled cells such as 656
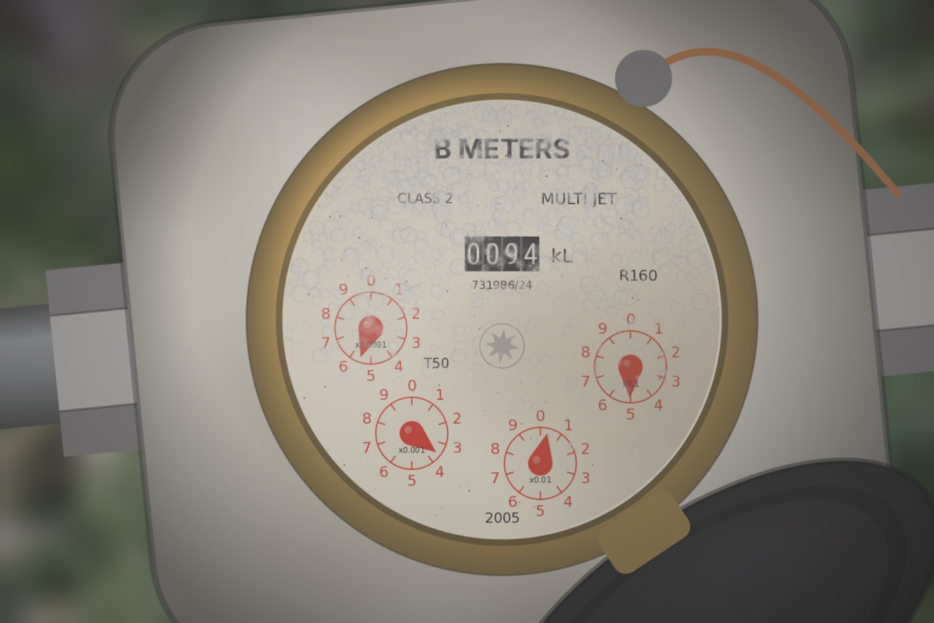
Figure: 94.5035
